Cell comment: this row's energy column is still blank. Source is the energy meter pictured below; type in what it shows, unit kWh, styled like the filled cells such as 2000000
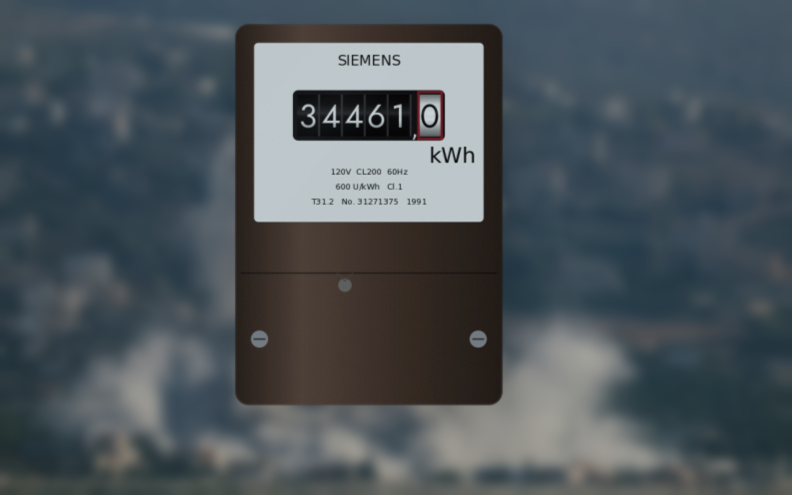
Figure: 34461.0
